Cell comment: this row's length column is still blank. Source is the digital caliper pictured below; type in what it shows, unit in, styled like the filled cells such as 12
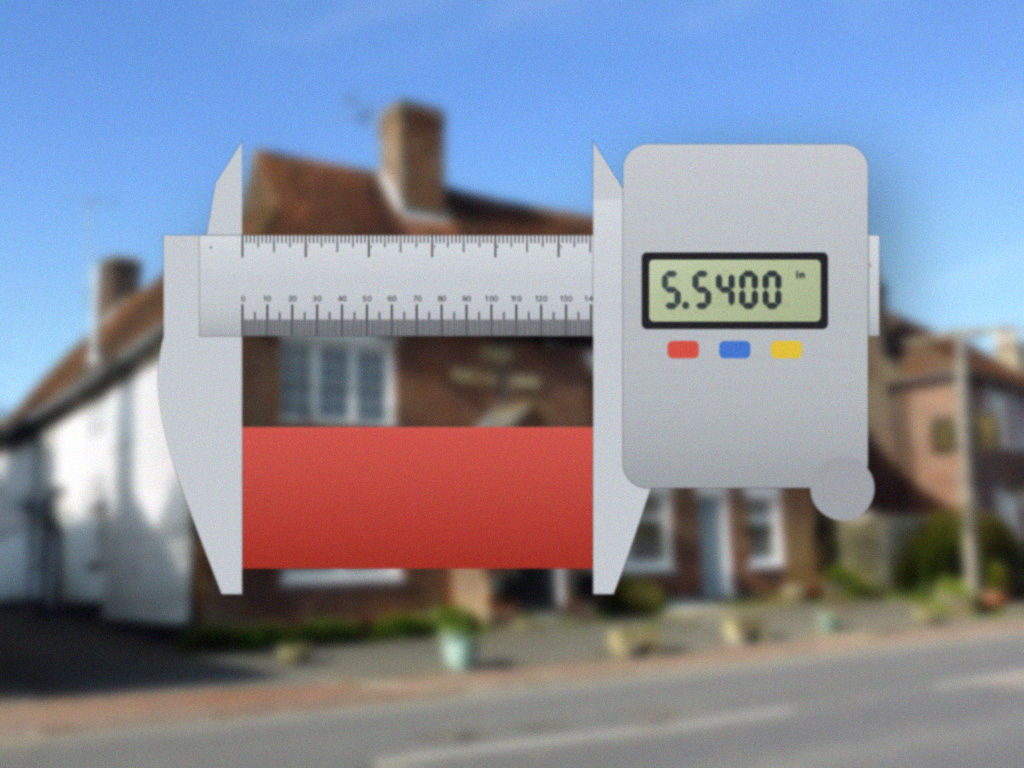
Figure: 5.5400
